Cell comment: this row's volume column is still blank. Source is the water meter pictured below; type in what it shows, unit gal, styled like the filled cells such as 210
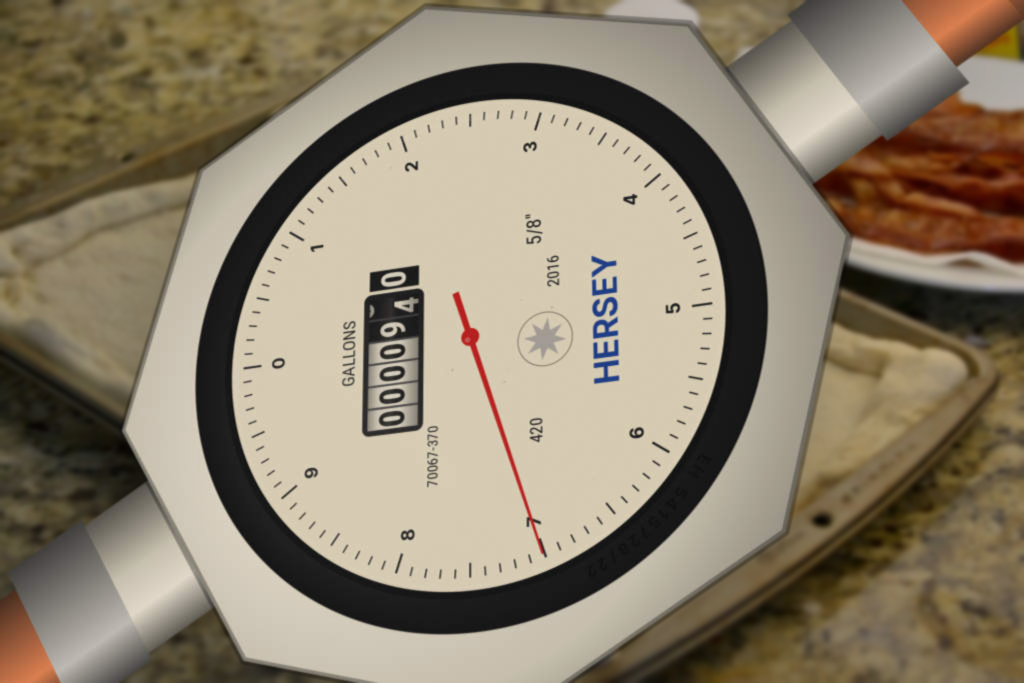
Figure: 937.0
